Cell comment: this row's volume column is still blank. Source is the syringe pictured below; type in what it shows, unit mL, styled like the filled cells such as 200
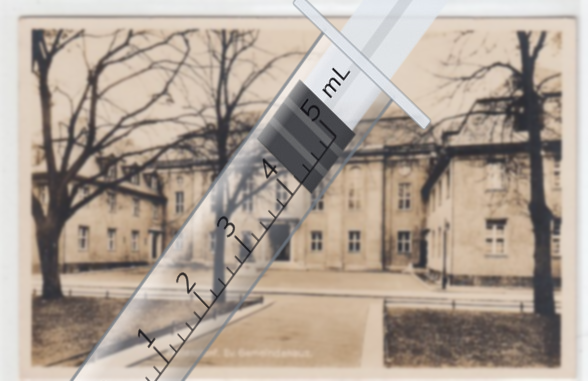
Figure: 4.2
